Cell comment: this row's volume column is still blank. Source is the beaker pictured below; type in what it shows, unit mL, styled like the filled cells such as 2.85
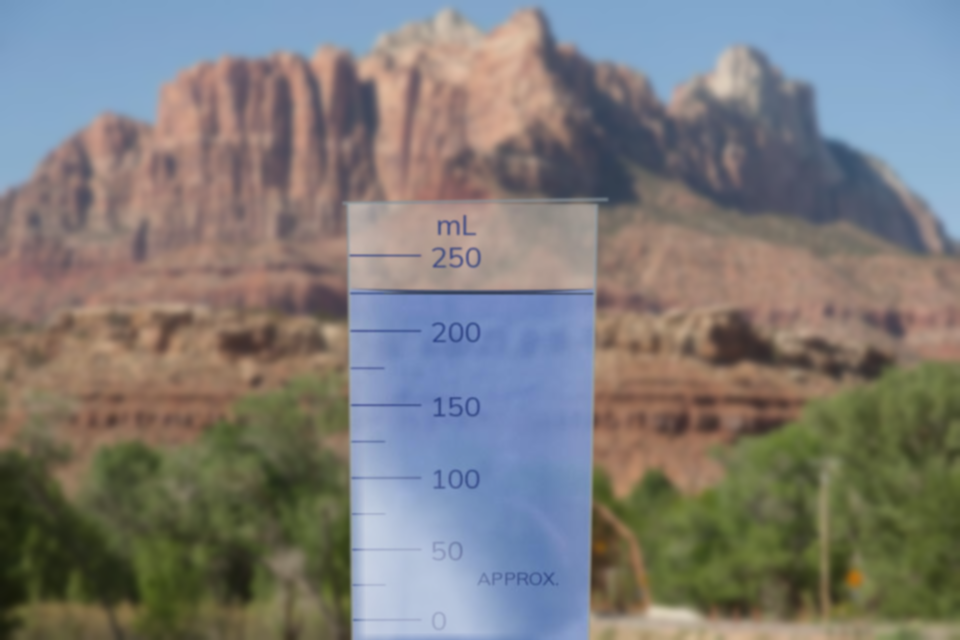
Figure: 225
